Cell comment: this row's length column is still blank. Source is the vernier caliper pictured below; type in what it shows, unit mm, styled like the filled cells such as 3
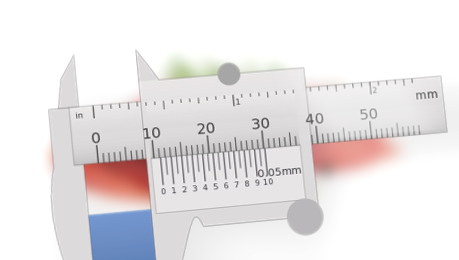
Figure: 11.2
